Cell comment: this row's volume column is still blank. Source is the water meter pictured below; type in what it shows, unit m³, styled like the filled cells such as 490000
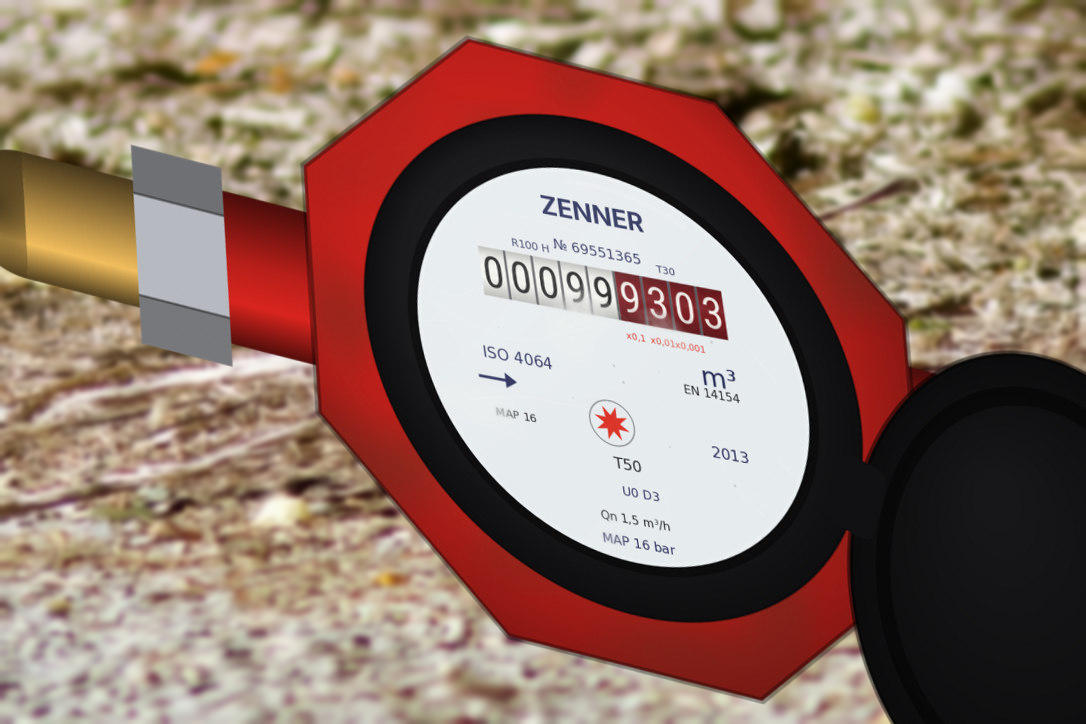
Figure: 99.9303
